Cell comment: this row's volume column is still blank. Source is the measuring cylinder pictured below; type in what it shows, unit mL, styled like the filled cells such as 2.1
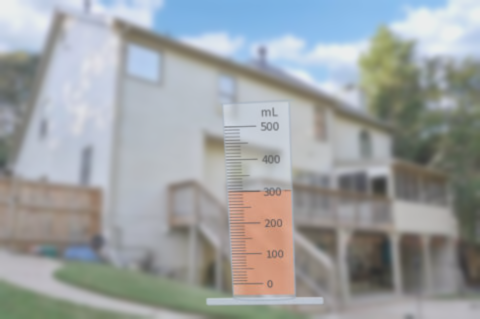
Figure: 300
